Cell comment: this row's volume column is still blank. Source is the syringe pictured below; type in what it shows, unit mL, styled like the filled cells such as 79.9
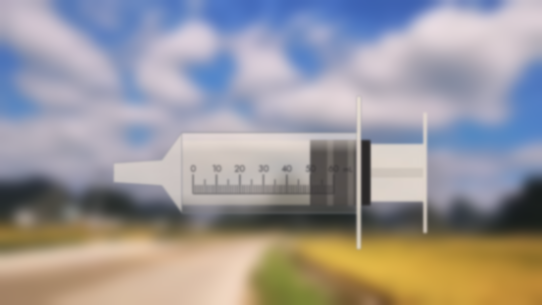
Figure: 50
